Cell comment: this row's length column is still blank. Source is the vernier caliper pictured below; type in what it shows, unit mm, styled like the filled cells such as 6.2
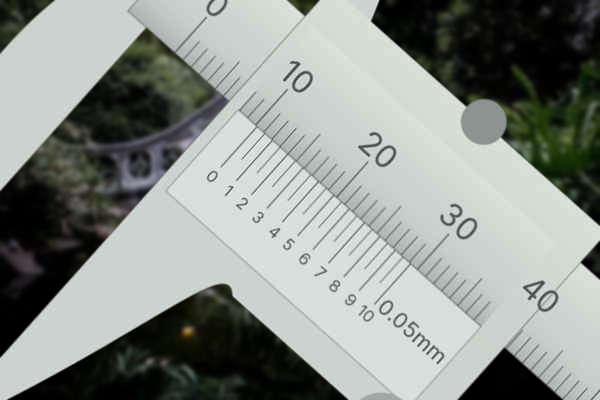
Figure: 10.2
